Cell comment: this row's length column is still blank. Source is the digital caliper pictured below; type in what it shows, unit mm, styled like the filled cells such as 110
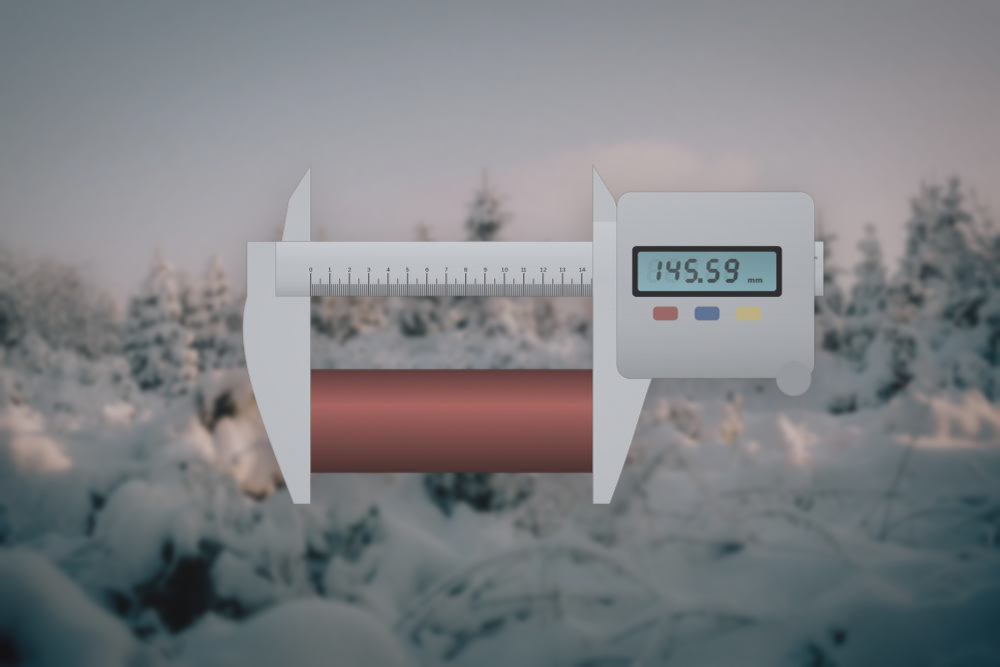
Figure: 145.59
